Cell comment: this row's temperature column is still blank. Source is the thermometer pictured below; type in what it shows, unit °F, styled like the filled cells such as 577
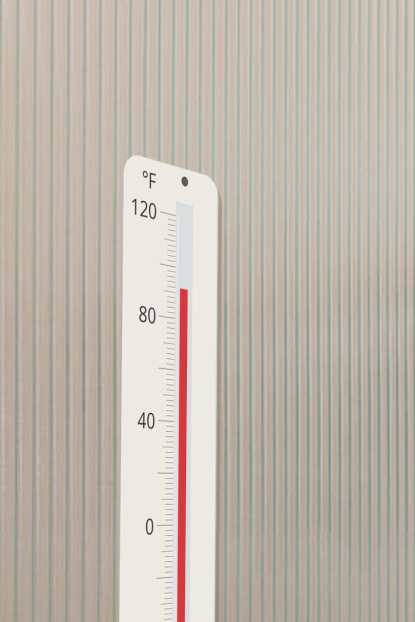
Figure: 92
